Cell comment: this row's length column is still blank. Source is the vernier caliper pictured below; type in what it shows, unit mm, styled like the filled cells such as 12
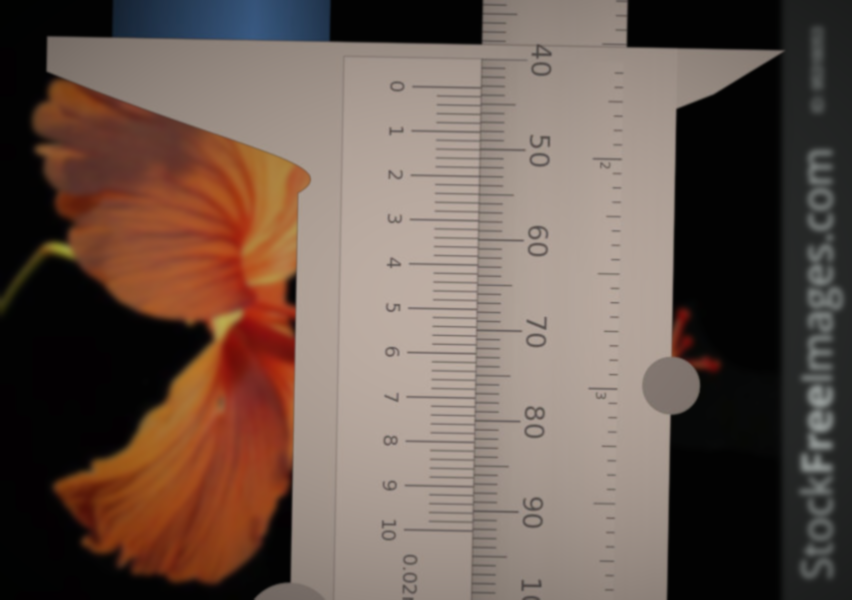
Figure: 43.2
